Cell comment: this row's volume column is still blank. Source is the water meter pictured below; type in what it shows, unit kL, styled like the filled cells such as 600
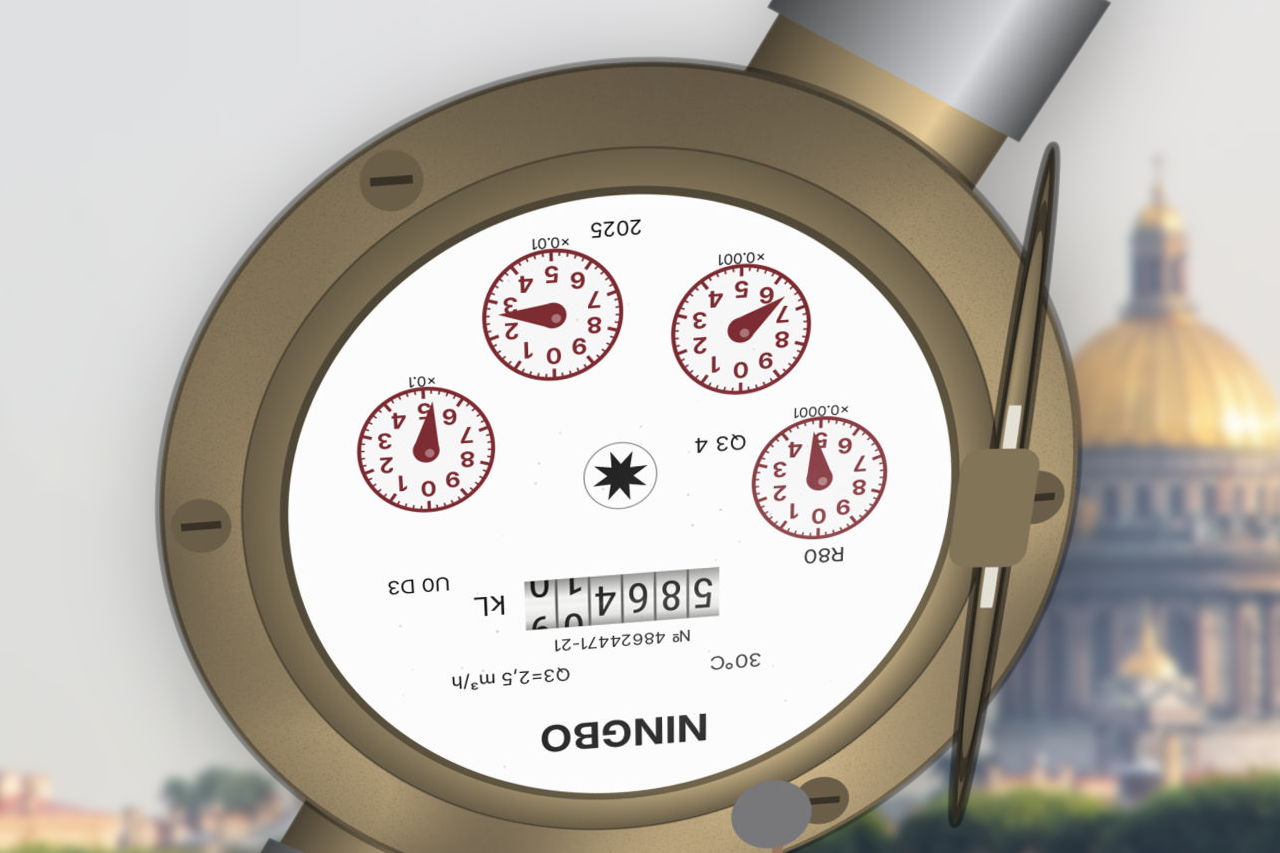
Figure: 586409.5264
